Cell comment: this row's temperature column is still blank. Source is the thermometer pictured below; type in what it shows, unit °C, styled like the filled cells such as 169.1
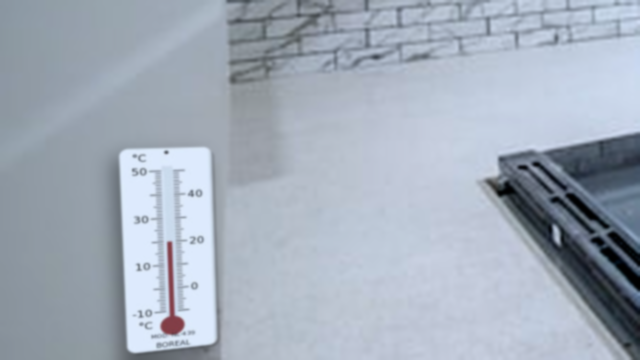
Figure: 20
